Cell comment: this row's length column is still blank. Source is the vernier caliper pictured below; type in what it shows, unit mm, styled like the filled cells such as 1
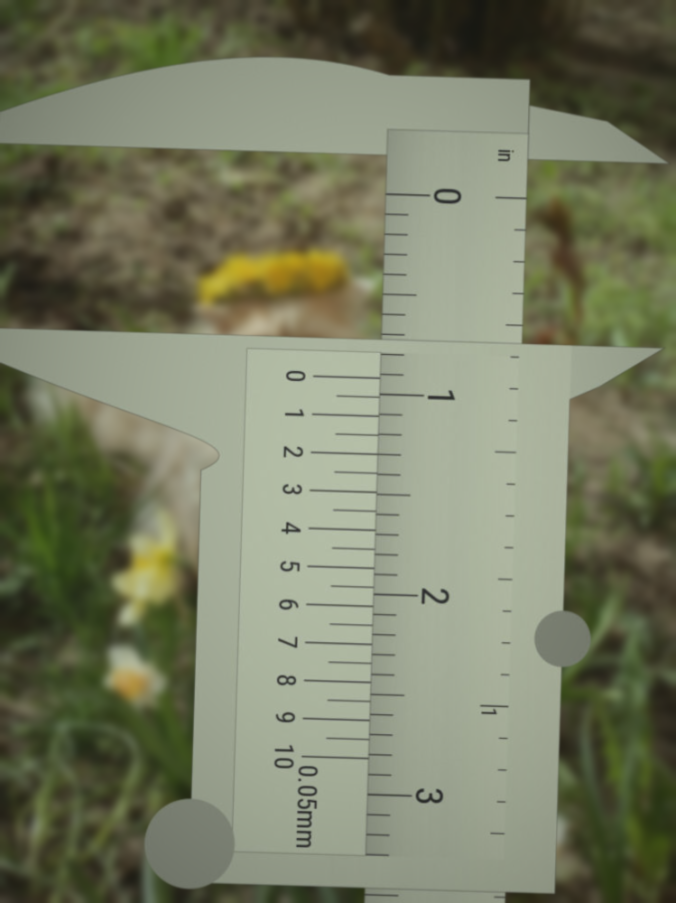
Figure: 9.2
